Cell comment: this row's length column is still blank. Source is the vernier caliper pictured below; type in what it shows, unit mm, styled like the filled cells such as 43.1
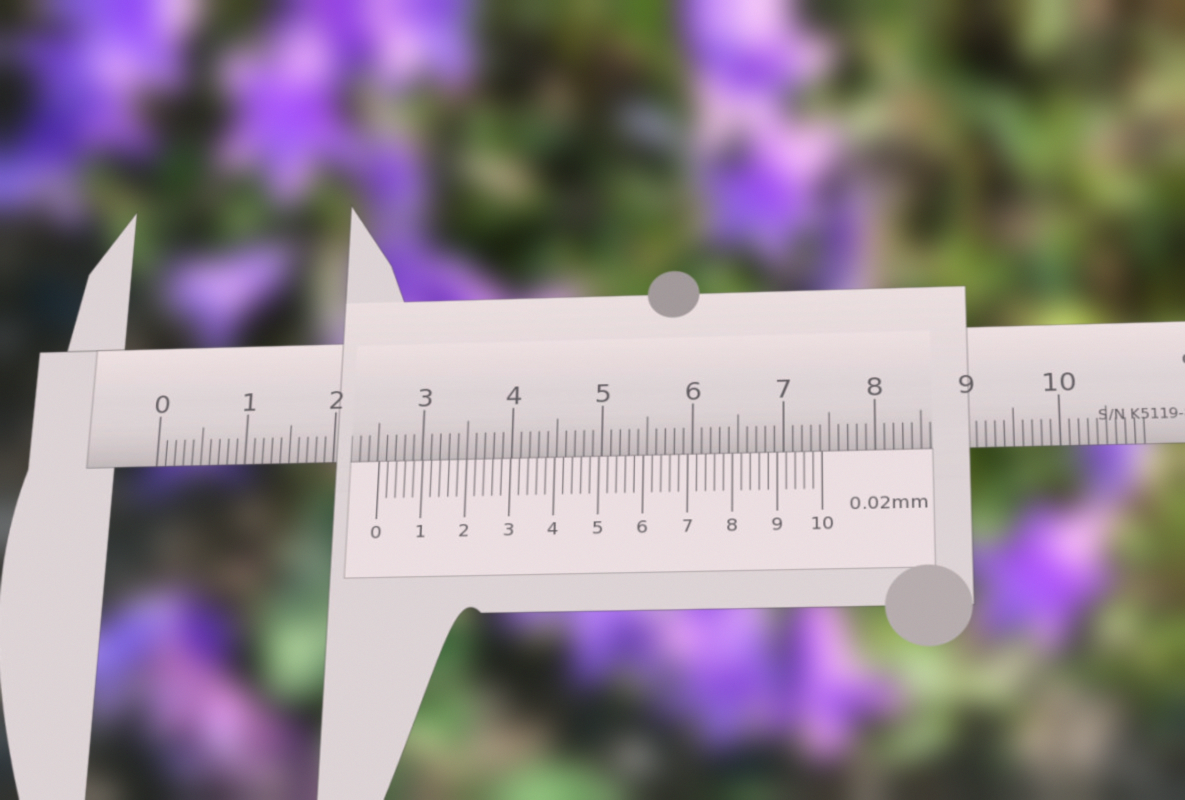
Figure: 25.2
